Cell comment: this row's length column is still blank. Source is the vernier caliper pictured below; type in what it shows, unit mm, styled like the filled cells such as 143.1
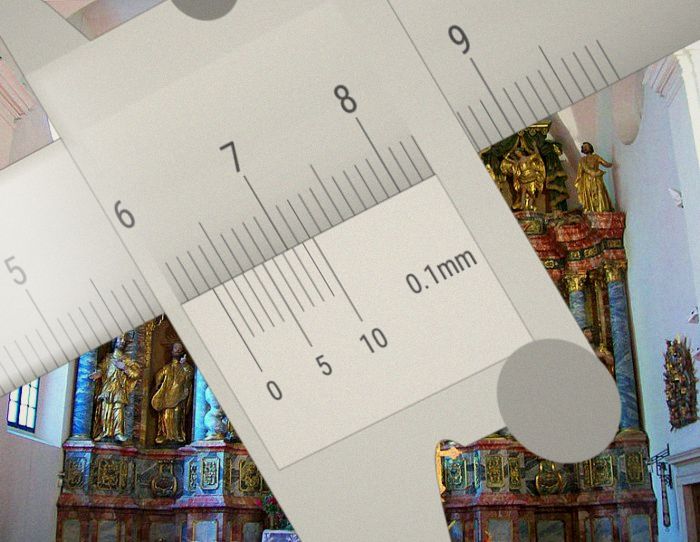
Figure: 63.2
